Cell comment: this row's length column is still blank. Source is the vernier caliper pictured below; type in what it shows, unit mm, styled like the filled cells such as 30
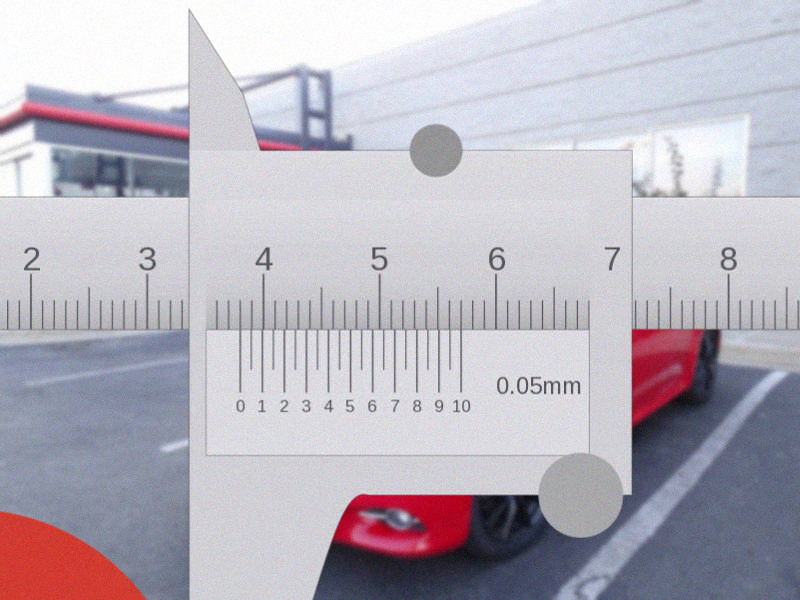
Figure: 38.0
